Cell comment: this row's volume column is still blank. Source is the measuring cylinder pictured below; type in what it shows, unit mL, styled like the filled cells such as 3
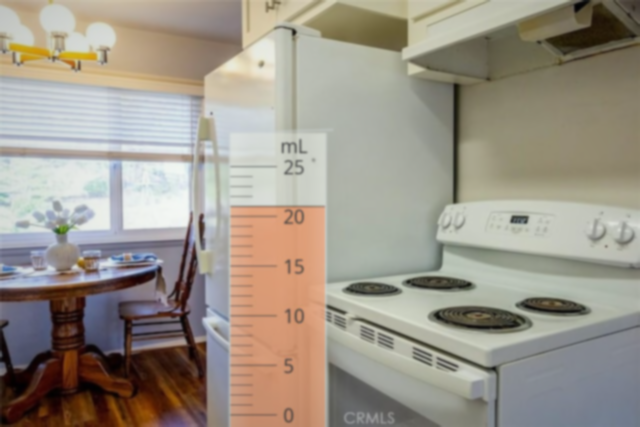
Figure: 21
